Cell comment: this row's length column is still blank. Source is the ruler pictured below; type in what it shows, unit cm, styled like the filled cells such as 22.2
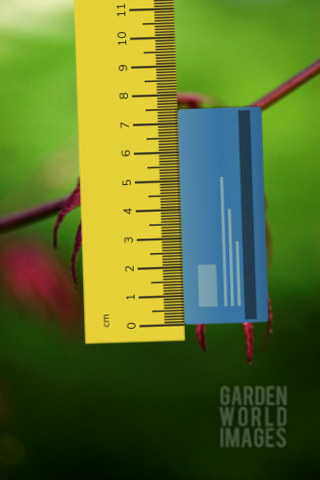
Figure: 7.5
